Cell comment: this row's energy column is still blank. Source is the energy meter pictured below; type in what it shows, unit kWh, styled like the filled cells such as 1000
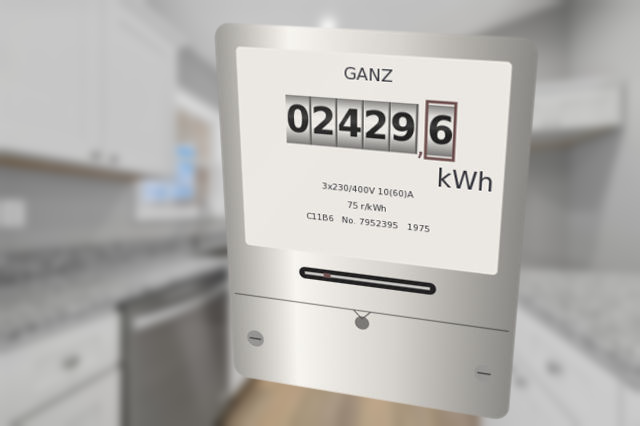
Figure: 2429.6
